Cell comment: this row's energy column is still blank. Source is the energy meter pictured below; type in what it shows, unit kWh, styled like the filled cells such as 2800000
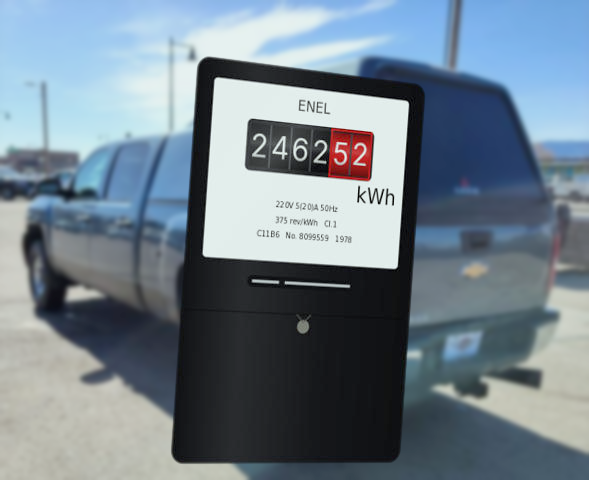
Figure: 2462.52
